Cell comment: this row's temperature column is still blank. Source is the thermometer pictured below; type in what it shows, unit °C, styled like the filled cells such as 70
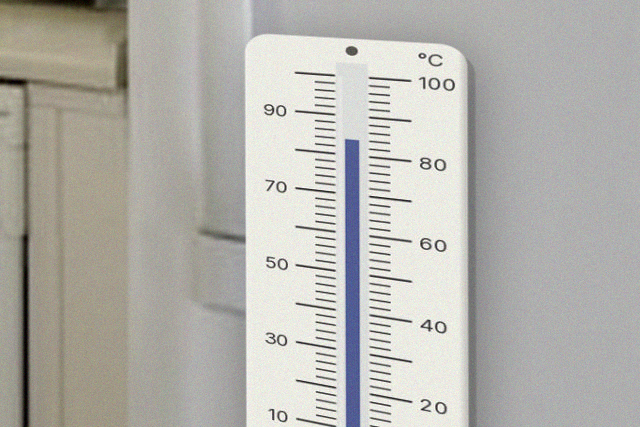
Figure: 84
